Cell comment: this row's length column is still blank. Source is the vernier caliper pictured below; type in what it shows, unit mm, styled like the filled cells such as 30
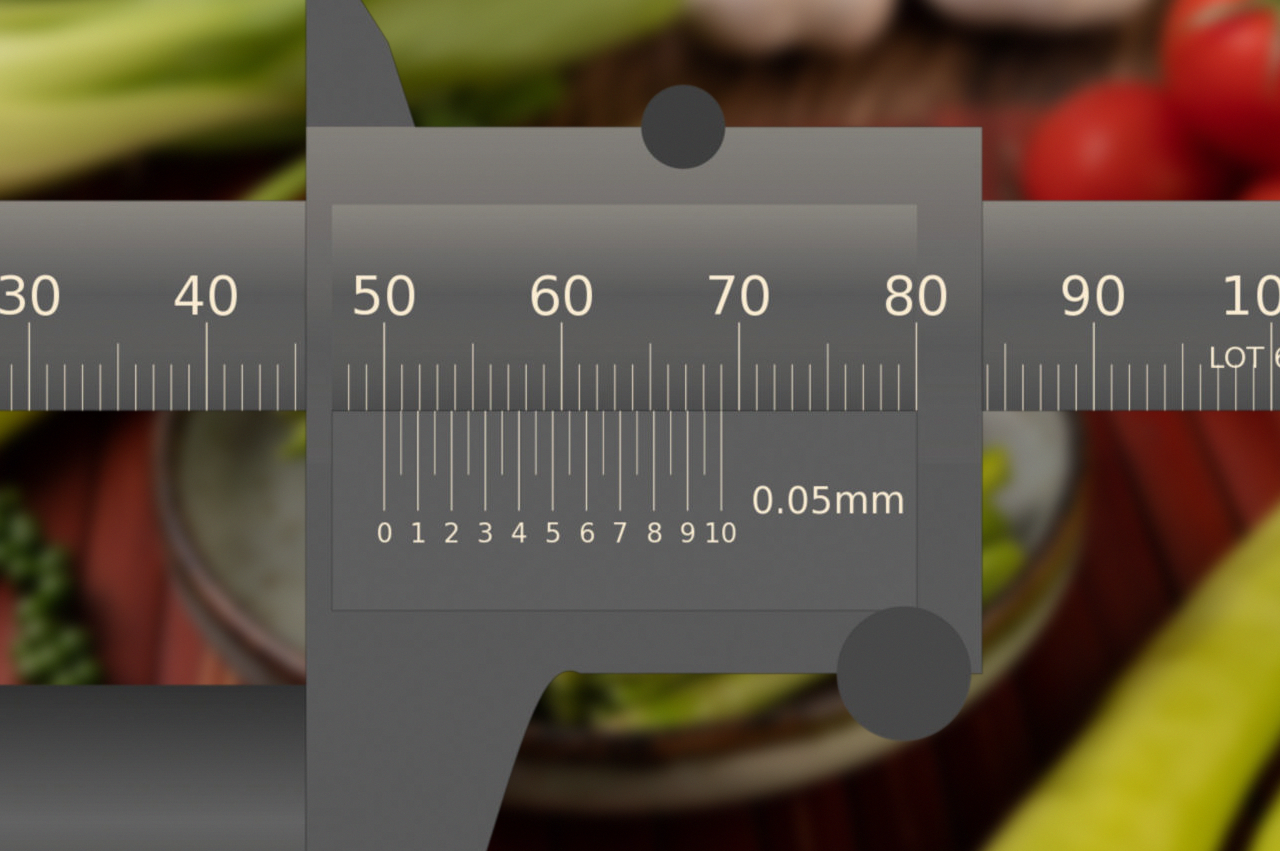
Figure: 50.0
